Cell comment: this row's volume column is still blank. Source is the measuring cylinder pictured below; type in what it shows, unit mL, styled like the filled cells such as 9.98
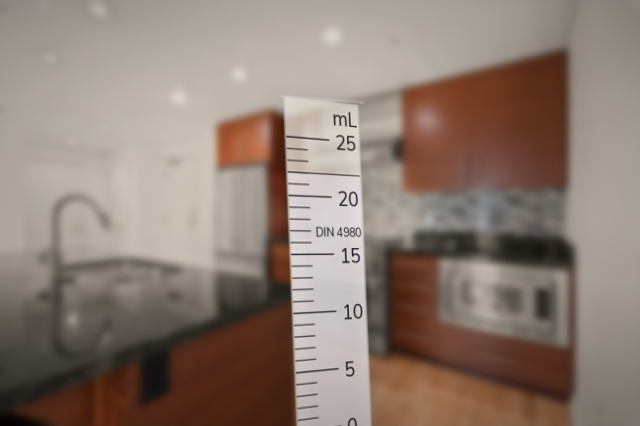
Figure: 22
